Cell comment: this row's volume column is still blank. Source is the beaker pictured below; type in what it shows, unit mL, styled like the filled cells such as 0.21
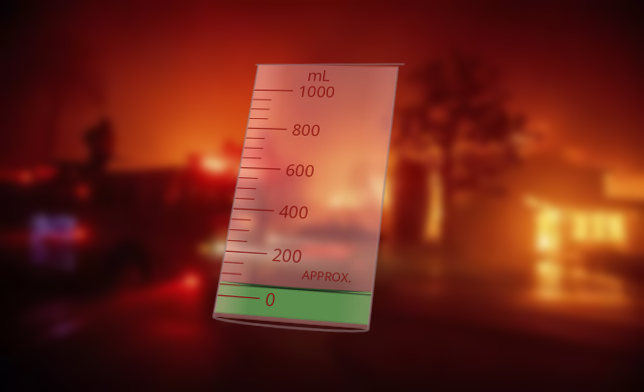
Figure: 50
